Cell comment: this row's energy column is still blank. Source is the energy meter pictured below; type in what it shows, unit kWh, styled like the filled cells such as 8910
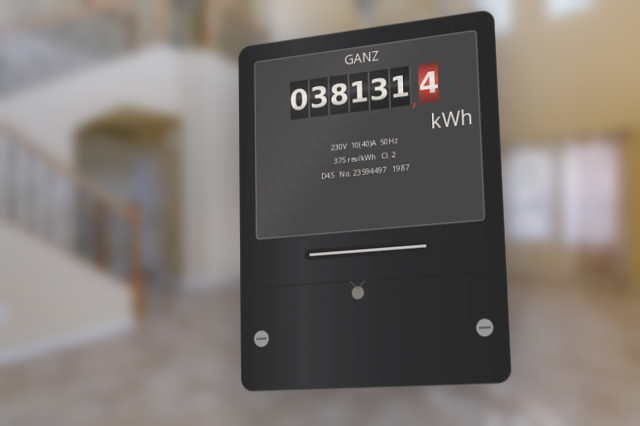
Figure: 38131.4
